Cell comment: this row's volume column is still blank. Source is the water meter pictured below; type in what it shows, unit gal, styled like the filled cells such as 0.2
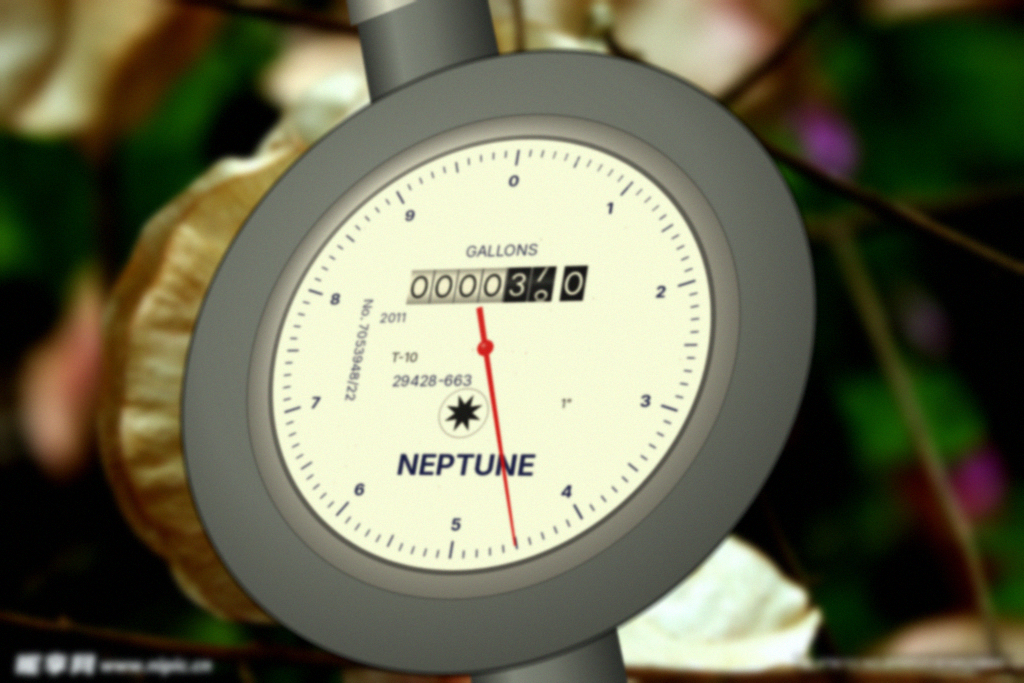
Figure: 374.5
